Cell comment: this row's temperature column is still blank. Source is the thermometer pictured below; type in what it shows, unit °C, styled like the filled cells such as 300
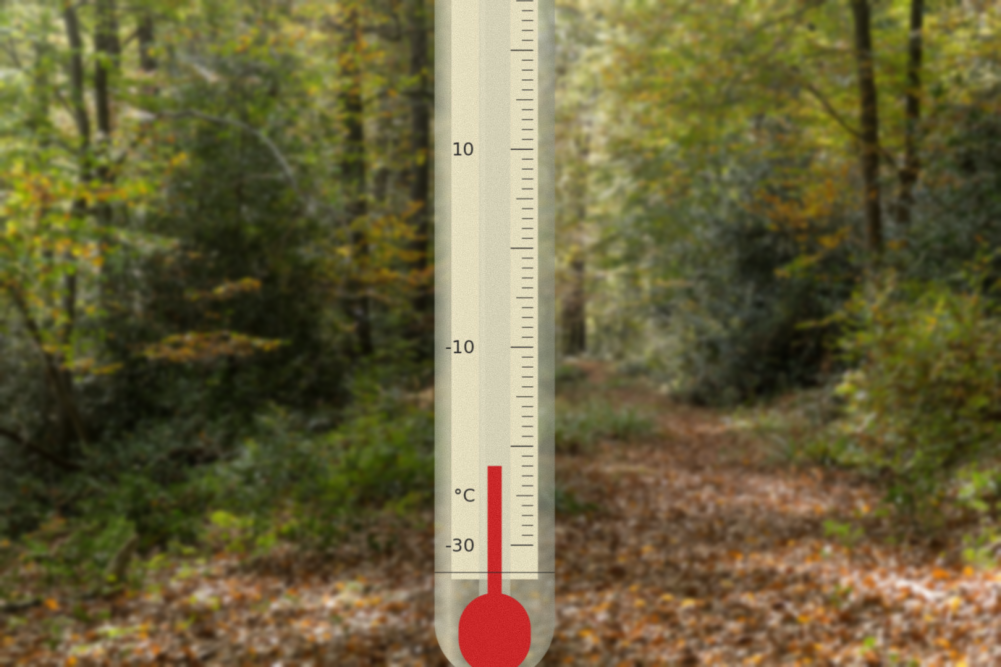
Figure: -22
